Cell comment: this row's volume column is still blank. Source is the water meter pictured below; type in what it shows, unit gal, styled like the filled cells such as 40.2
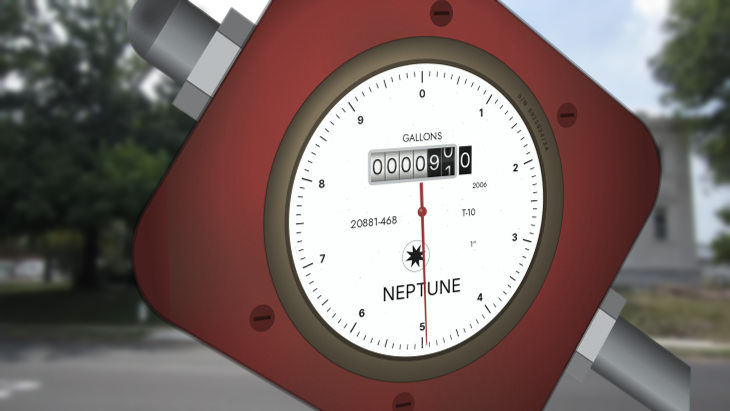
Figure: 904.9
